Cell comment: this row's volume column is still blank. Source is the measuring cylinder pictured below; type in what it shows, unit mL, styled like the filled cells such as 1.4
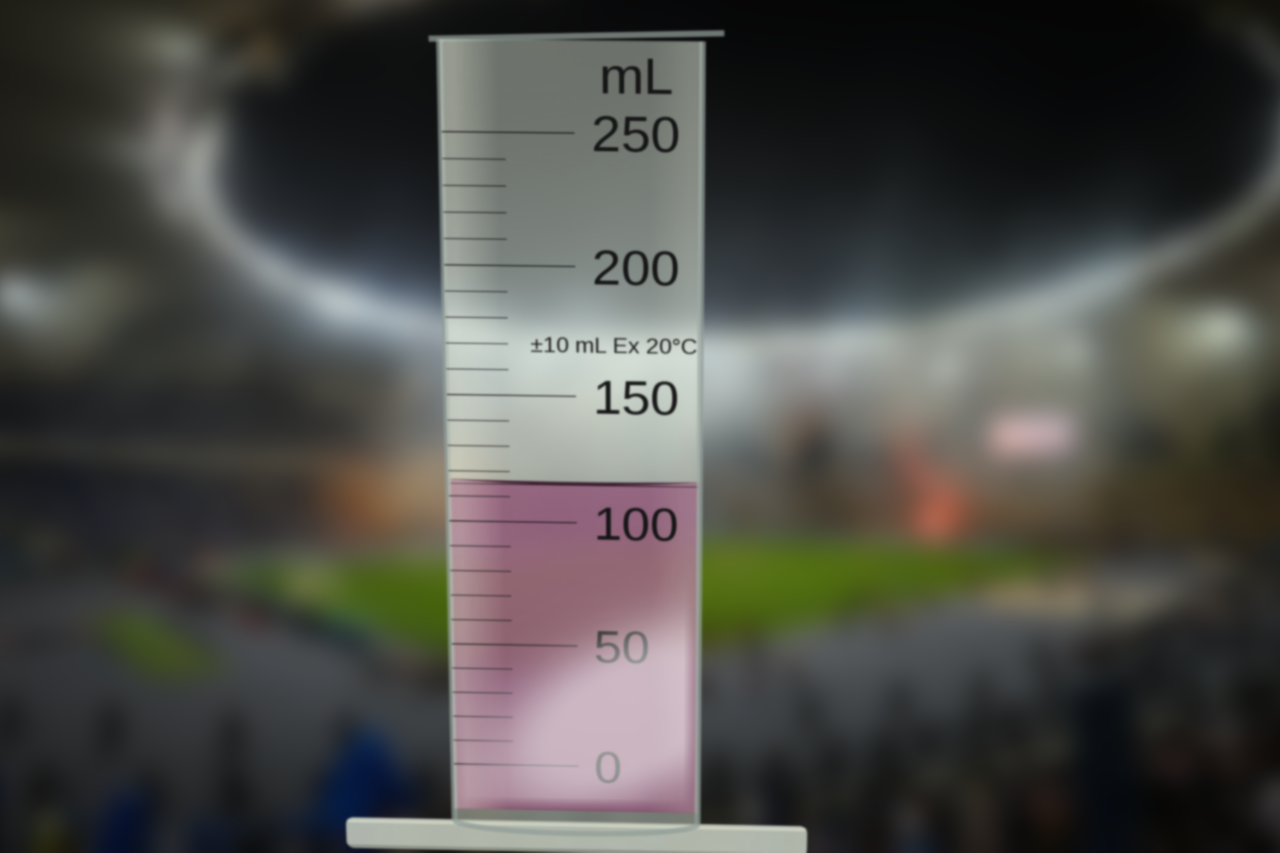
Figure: 115
